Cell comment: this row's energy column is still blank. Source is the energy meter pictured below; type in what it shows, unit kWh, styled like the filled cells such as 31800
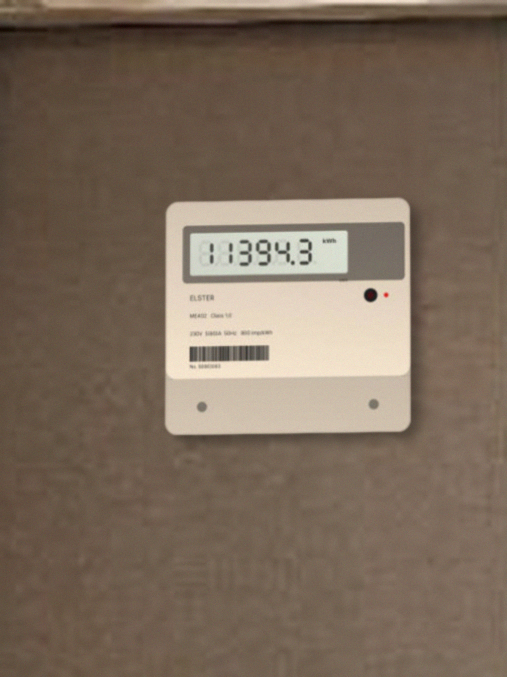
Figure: 11394.3
